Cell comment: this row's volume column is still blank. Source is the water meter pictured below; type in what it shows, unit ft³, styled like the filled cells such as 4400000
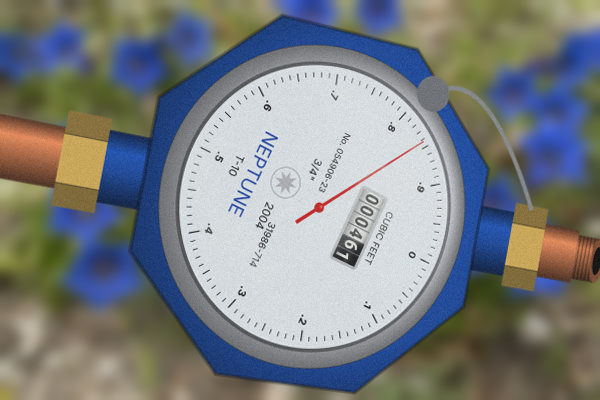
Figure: 460.84
